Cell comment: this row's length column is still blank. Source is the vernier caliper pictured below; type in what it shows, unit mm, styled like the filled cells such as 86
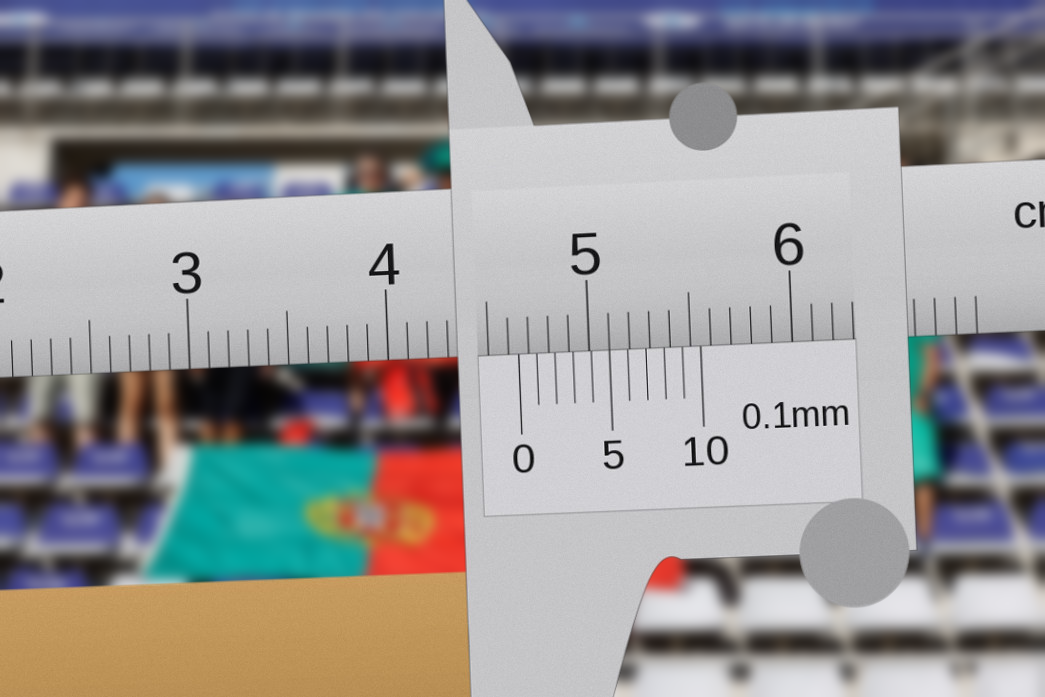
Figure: 46.5
